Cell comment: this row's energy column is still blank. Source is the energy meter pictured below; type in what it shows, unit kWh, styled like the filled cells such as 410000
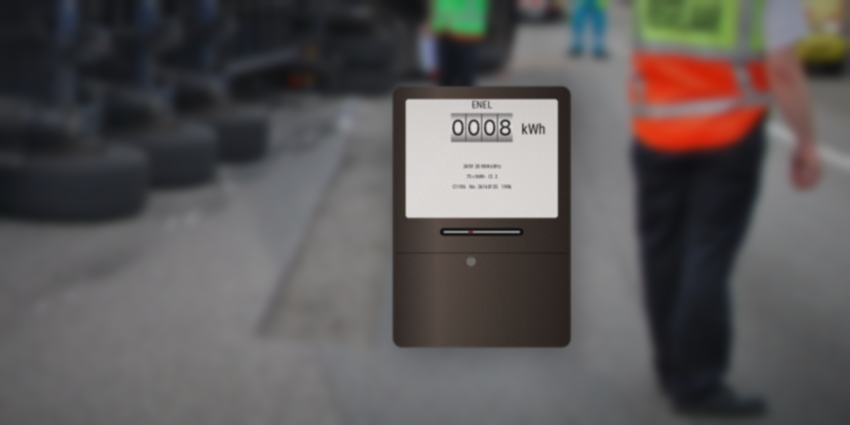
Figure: 8
